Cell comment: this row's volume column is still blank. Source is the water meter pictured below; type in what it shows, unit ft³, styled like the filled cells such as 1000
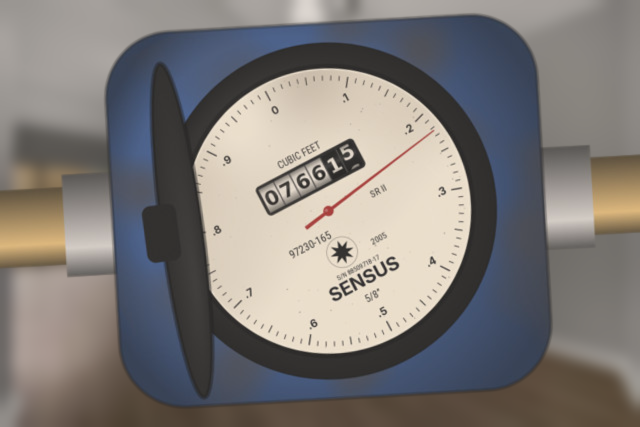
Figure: 76615.22
